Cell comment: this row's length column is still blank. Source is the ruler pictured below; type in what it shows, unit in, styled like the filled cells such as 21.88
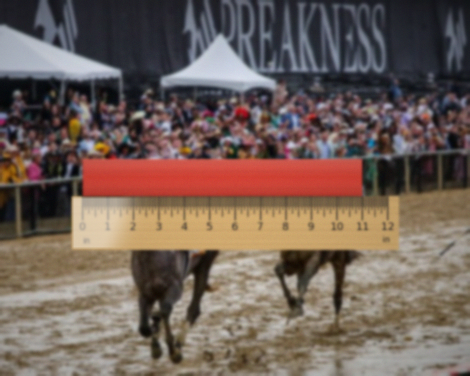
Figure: 11
